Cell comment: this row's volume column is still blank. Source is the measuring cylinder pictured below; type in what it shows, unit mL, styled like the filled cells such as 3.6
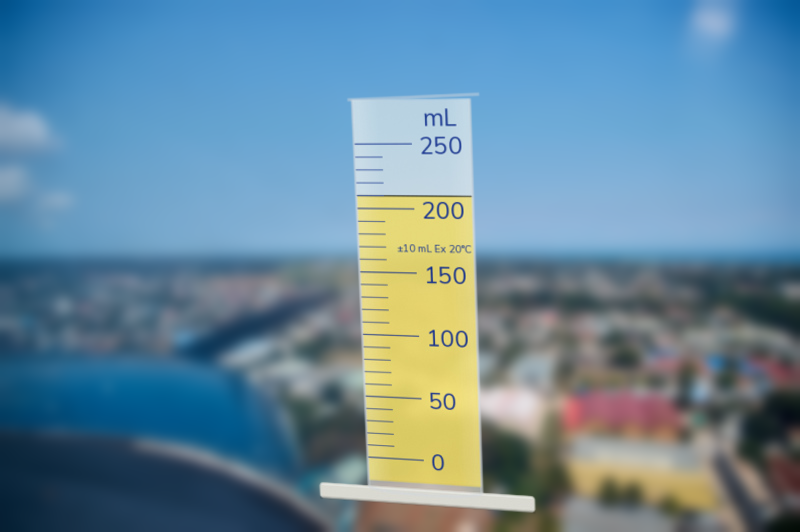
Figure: 210
